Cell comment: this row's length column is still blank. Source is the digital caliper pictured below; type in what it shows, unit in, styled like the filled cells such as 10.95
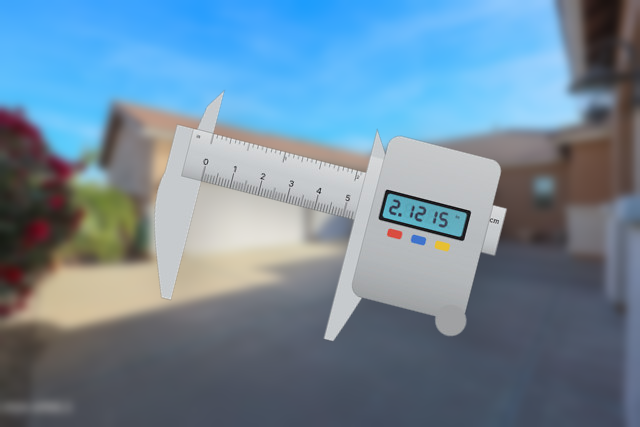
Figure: 2.1215
